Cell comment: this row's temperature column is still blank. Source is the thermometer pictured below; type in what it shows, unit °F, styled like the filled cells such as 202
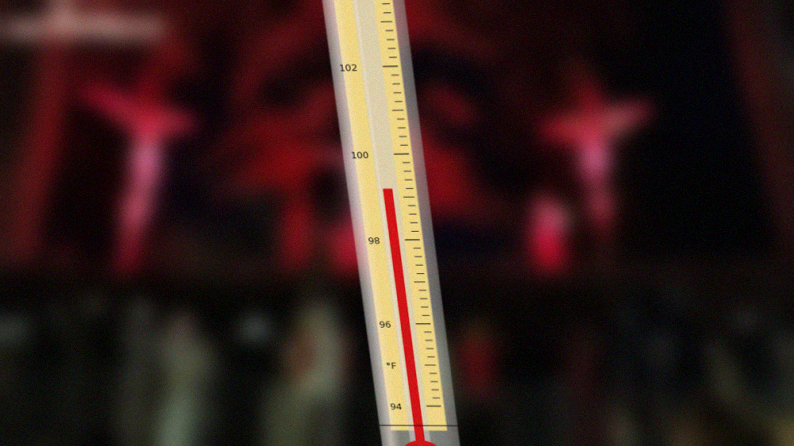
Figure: 99.2
